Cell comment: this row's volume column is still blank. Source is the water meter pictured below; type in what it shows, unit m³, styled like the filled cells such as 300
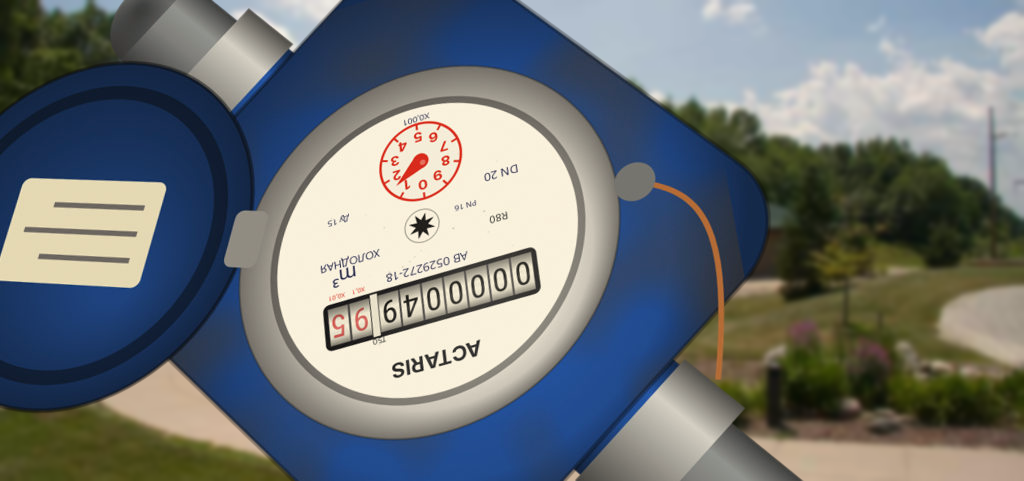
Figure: 49.951
